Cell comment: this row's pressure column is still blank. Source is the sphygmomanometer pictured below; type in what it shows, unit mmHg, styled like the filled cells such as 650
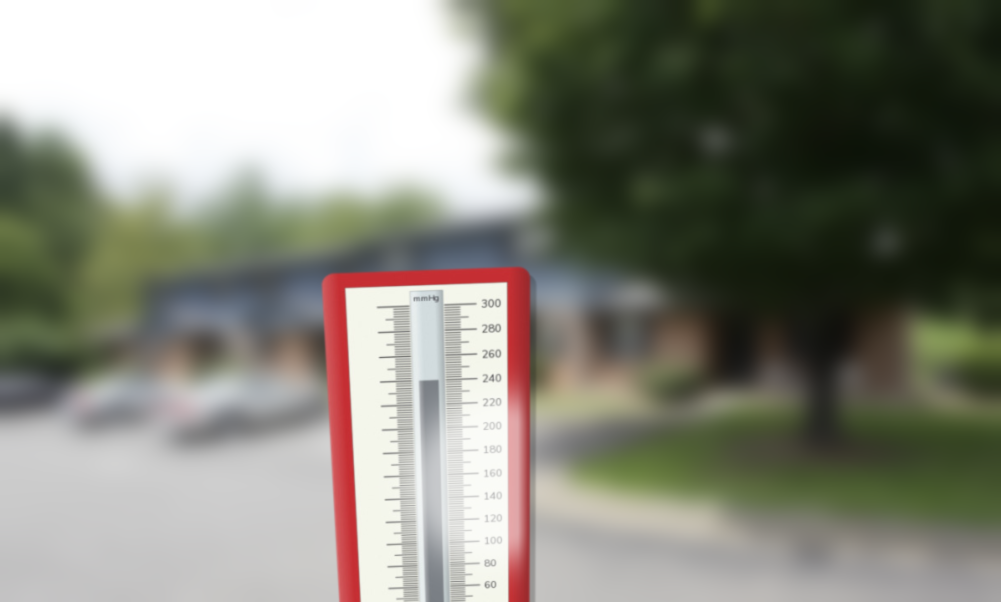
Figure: 240
